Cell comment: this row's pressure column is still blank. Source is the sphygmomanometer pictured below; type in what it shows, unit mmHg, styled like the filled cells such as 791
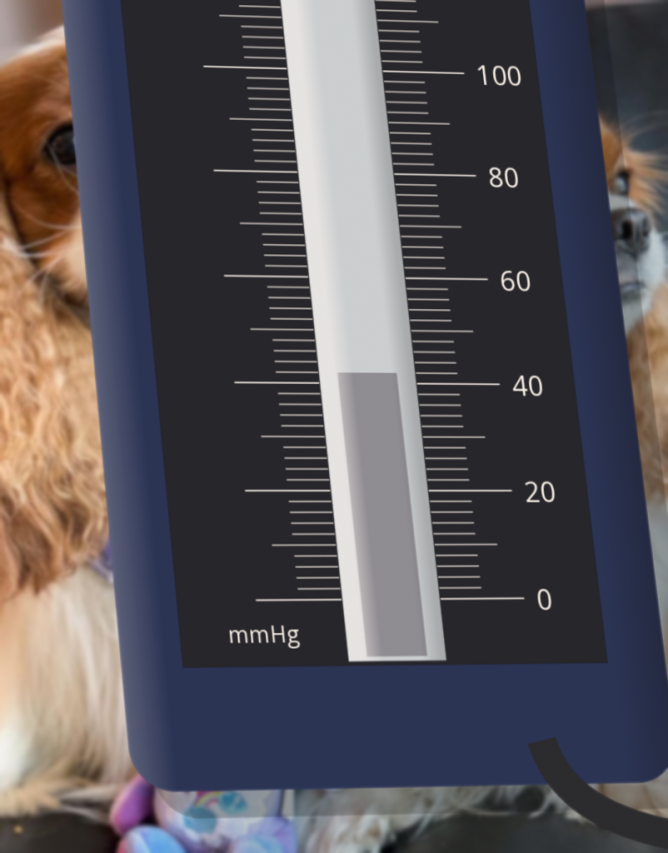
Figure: 42
